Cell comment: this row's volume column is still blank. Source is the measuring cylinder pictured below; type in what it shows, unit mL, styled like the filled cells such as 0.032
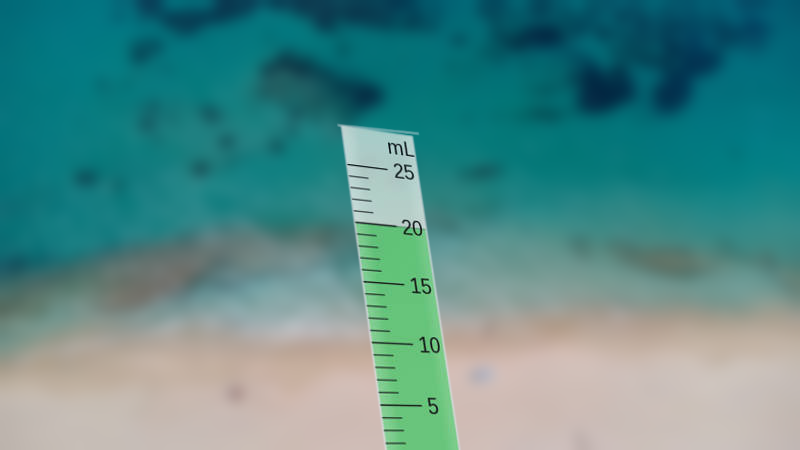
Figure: 20
